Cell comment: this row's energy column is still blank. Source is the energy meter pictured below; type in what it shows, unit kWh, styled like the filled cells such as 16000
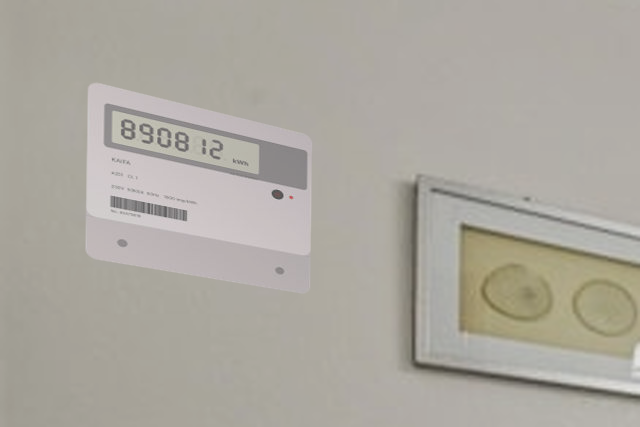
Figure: 890812
